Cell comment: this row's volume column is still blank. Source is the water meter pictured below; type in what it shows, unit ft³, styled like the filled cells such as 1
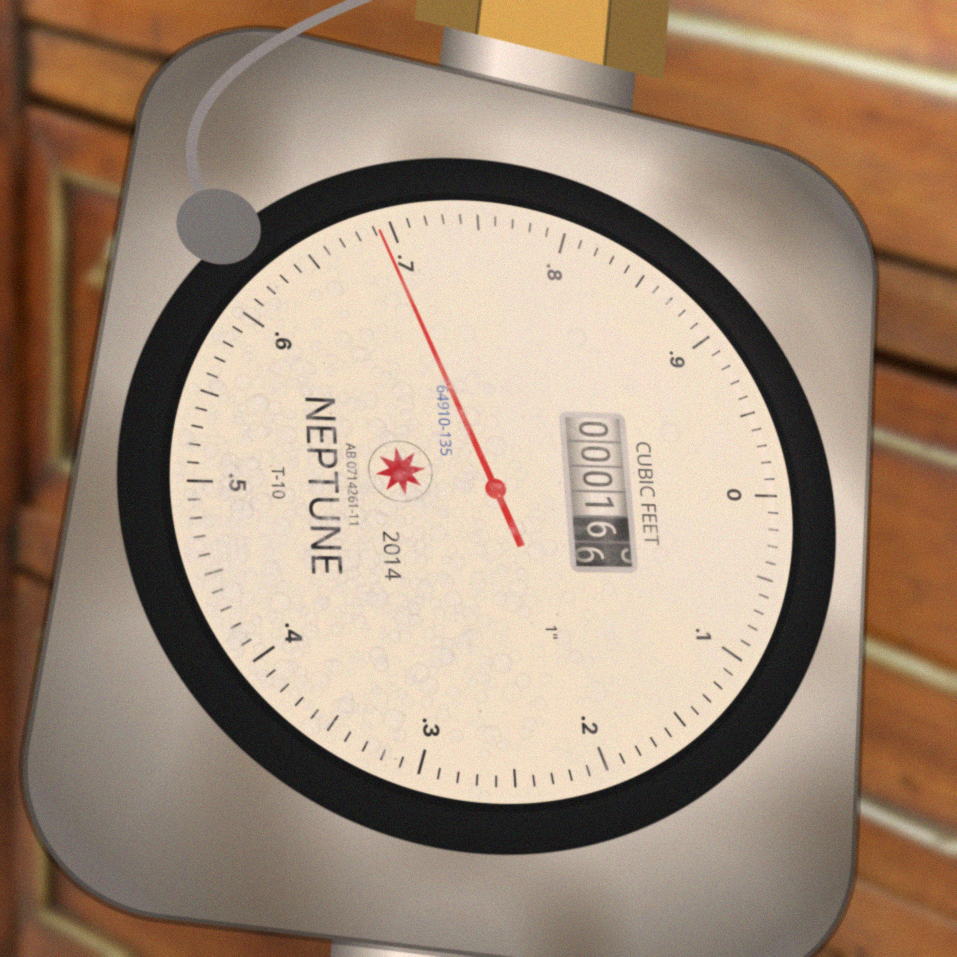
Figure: 165.69
